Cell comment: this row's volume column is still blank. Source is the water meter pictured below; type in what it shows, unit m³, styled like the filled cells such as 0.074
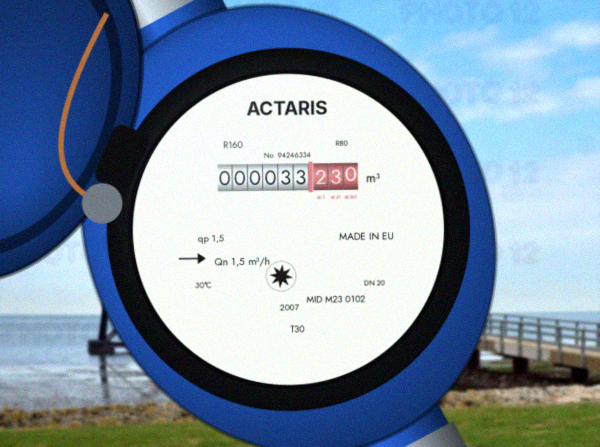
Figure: 33.230
